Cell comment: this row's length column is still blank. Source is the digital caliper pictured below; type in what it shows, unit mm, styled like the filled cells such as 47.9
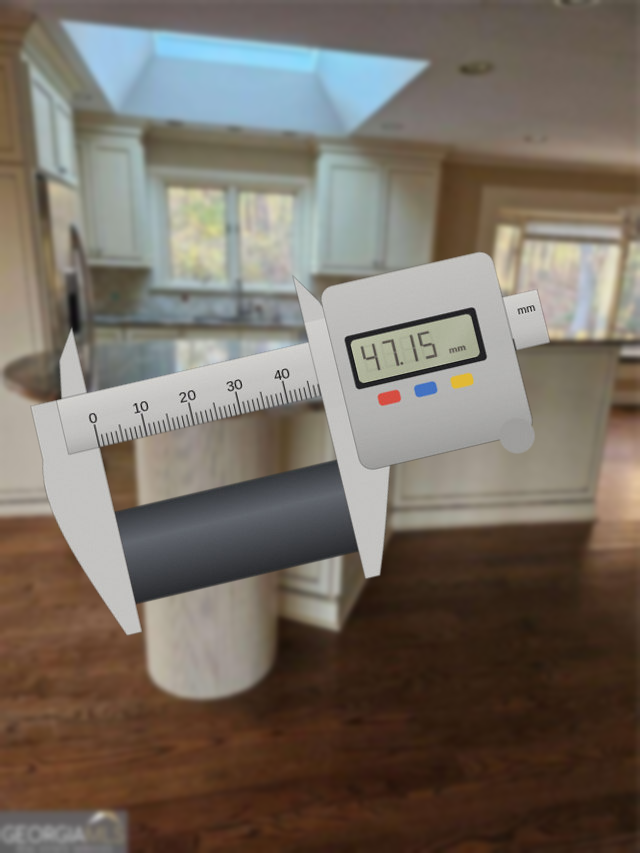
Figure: 47.15
